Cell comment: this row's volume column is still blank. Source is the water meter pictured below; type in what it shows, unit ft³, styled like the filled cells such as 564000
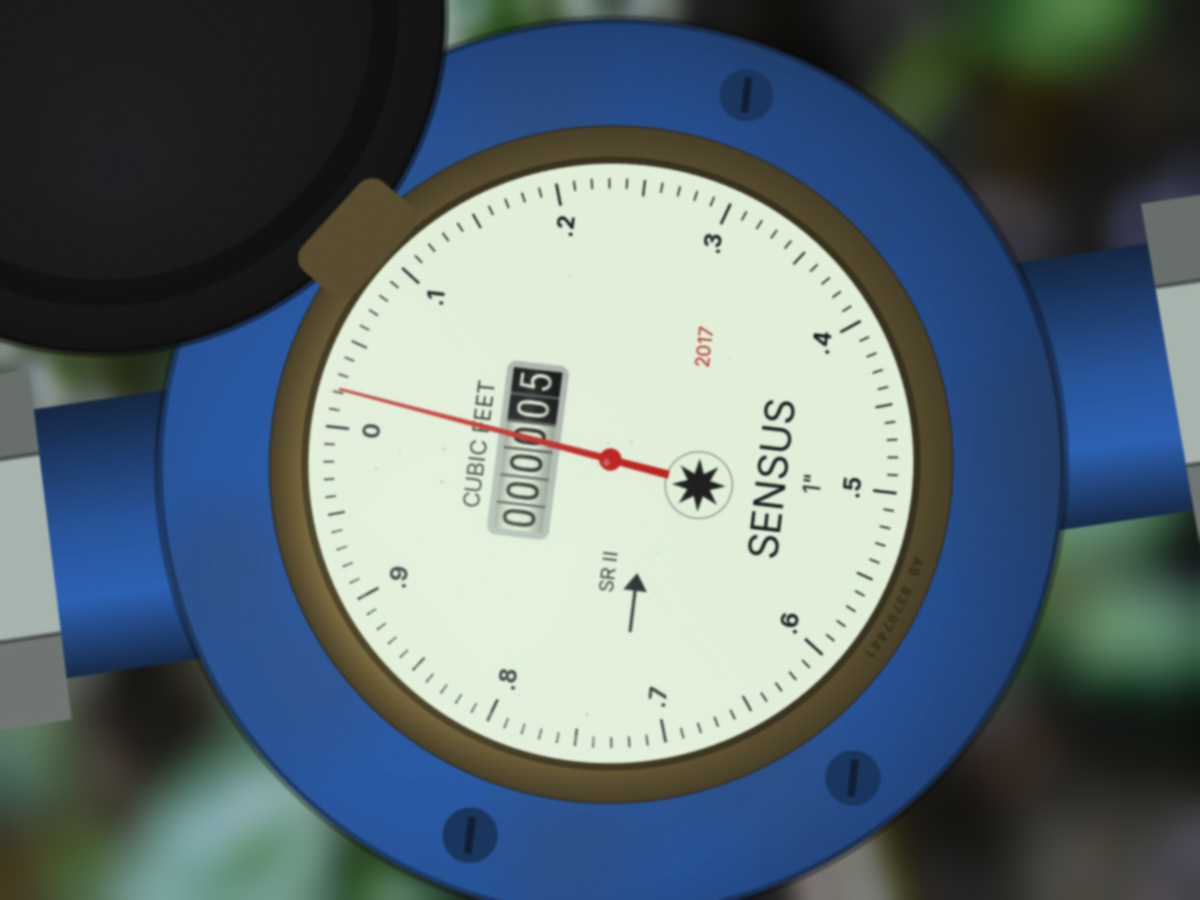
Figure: 5.02
